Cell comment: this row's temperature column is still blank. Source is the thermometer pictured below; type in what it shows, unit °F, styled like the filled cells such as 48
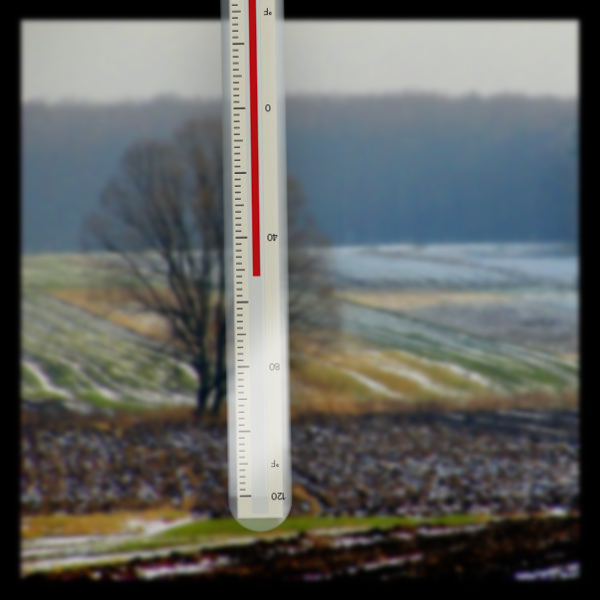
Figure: 52
